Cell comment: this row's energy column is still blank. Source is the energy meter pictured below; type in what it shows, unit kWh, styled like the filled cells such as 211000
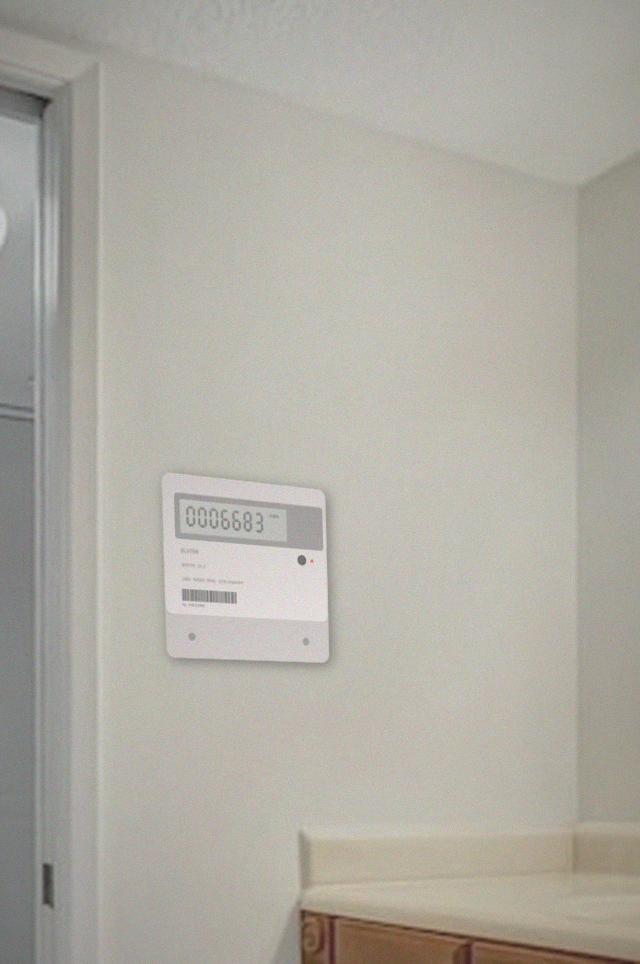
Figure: 6683
